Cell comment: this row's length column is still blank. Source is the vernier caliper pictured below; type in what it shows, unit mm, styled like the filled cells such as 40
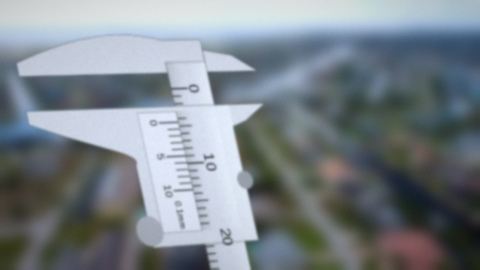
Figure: 4.5
